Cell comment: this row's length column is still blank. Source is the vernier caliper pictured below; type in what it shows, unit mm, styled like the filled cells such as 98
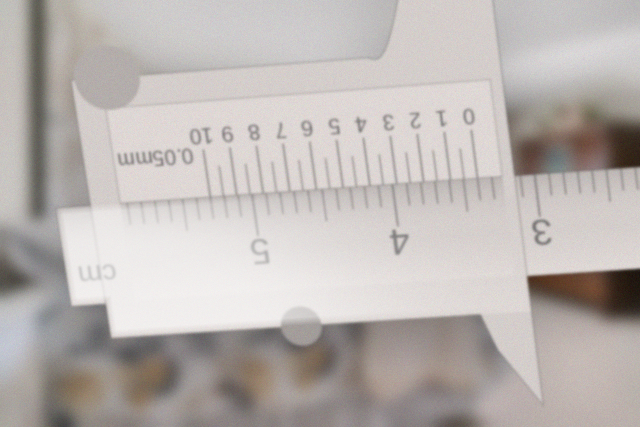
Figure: 34.0
